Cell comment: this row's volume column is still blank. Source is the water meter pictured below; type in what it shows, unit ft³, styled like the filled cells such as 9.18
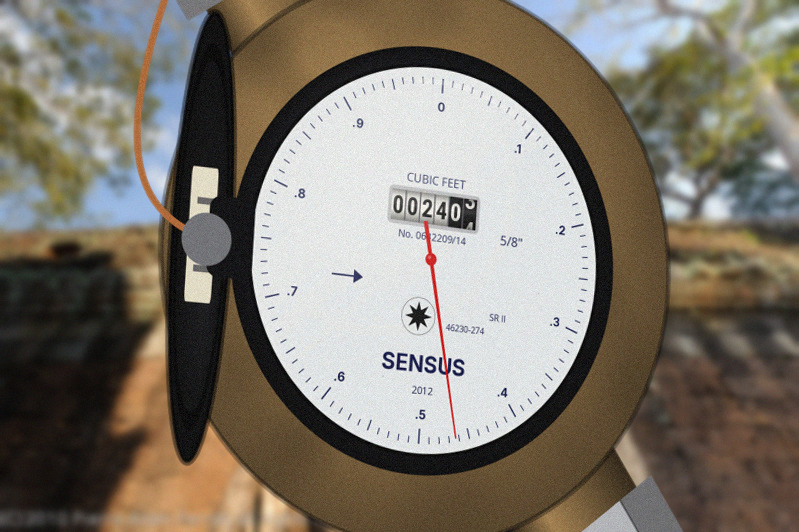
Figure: 2403.46
